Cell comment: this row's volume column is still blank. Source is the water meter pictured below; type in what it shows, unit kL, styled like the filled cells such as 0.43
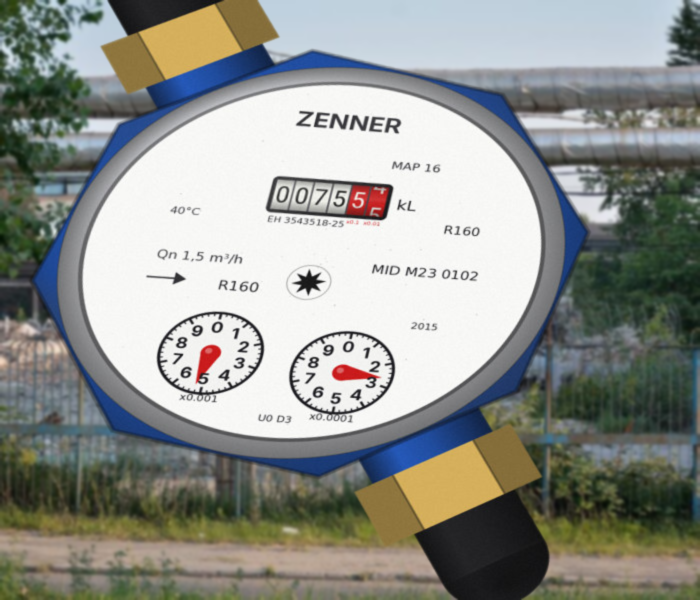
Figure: 75.5452
